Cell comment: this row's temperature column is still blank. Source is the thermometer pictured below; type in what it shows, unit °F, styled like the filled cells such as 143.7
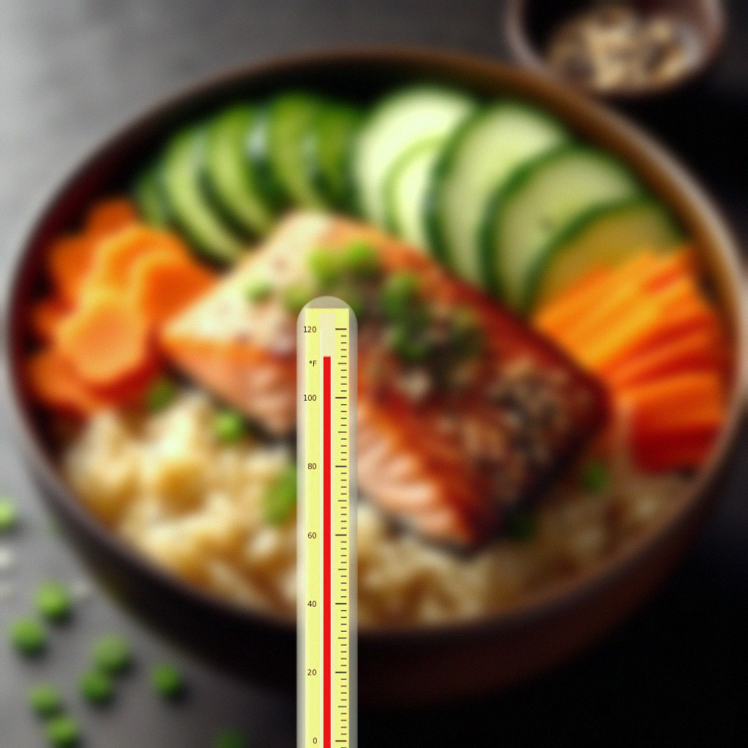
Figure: 112
